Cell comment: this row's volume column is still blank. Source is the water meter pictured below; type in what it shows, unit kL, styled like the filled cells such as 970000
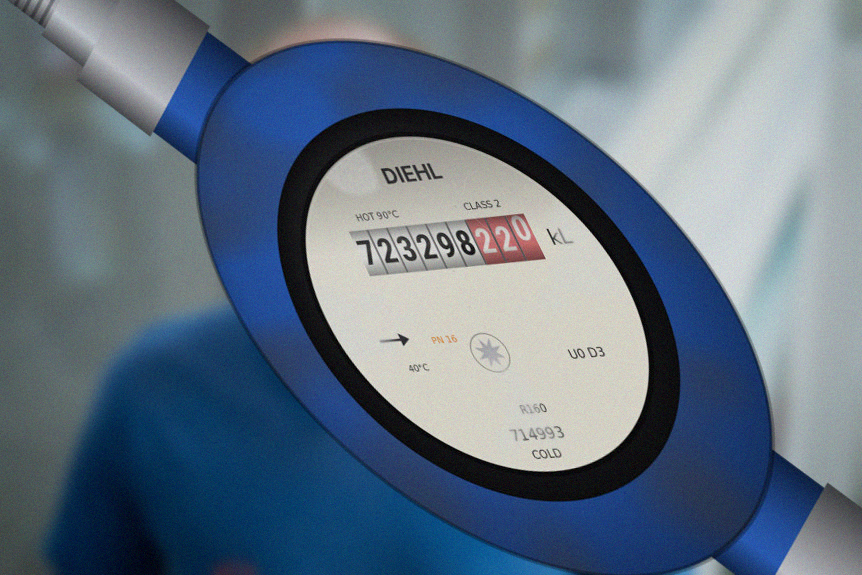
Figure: 723298.220
